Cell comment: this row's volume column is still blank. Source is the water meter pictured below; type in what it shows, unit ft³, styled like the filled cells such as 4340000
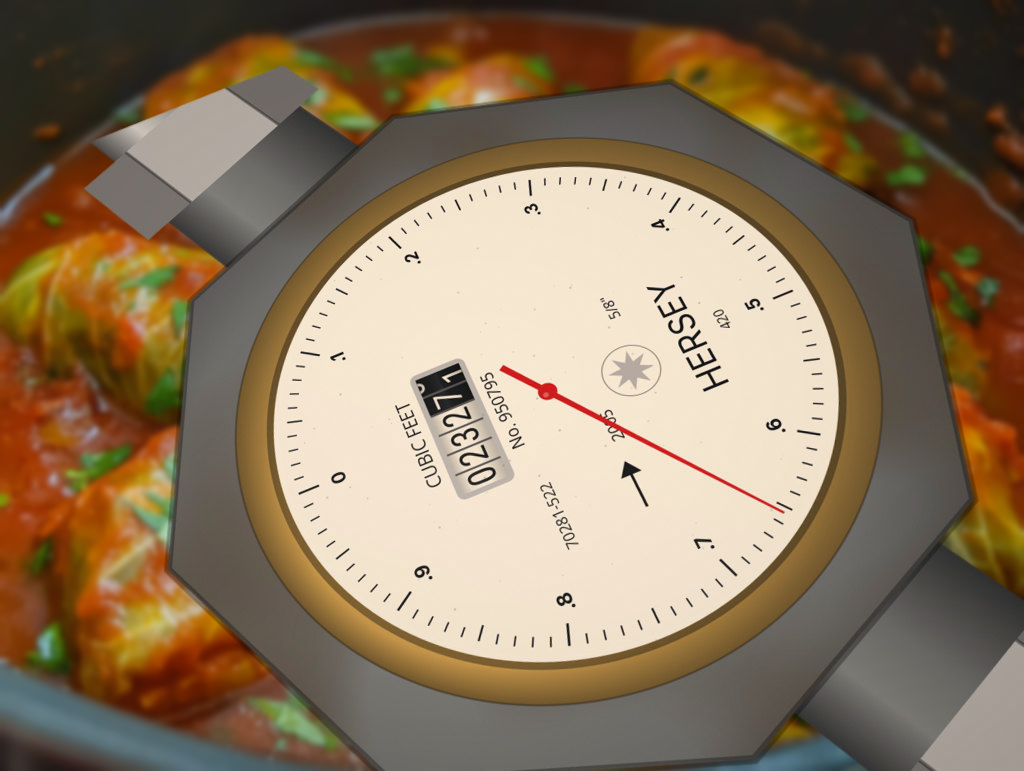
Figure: 23270.65
